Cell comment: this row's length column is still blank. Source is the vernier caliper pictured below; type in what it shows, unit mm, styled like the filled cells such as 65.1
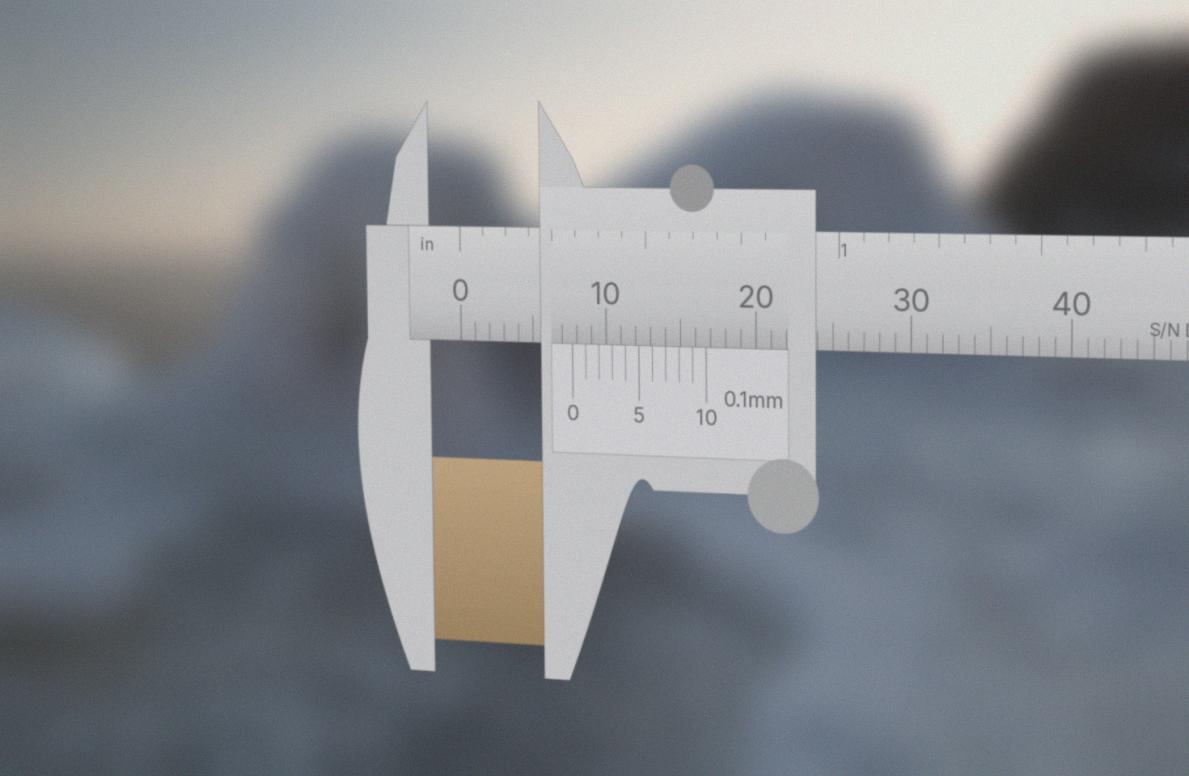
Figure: 7.7
